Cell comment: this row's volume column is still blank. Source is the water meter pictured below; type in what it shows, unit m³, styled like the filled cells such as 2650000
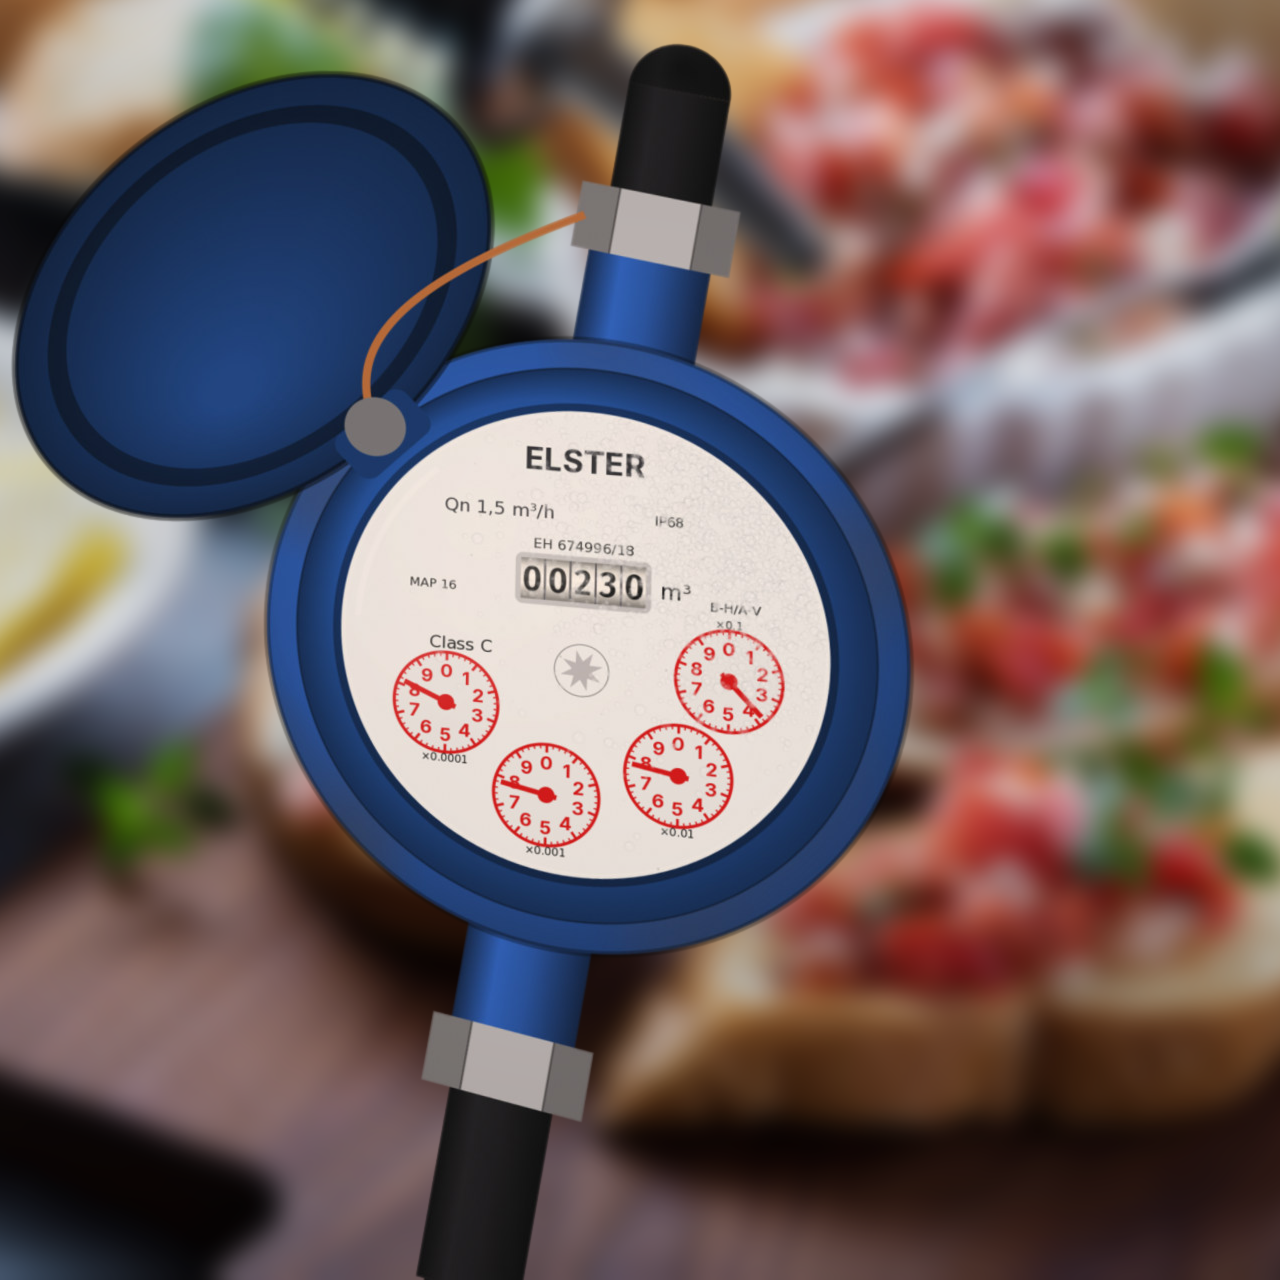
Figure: 230.3778
